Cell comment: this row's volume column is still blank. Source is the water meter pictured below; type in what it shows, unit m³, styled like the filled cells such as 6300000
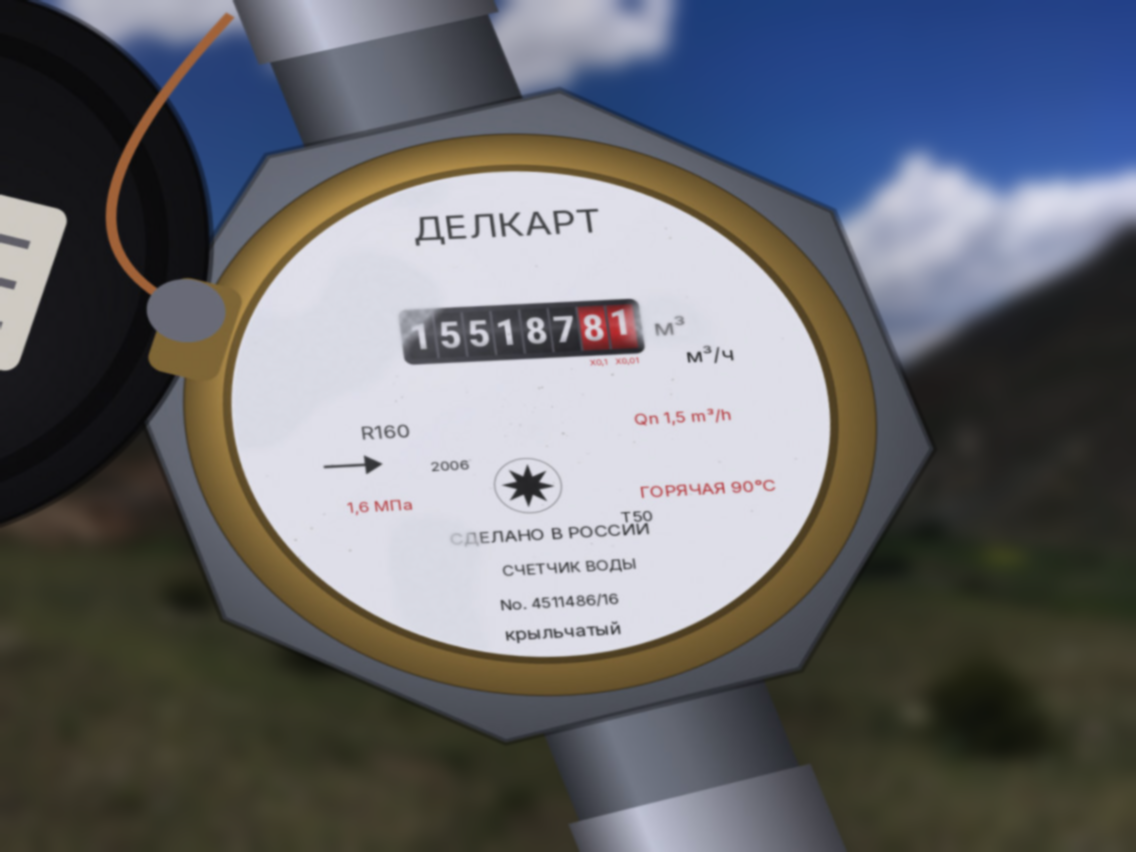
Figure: 155187.81
